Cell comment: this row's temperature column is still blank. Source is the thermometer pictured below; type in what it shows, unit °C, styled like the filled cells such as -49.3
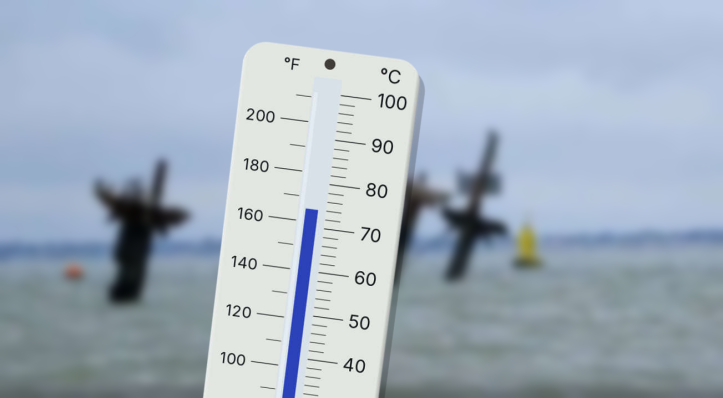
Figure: 74
